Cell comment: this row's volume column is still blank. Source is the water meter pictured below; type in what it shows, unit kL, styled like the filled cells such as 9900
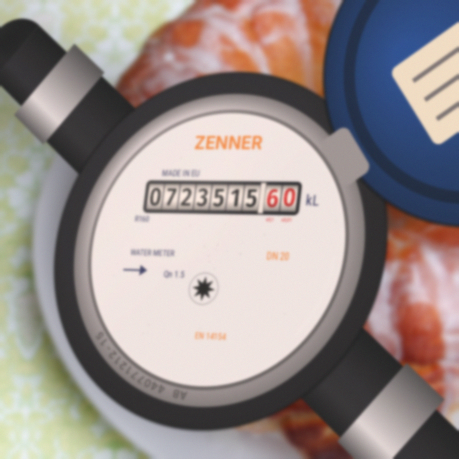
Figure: 723515.60
